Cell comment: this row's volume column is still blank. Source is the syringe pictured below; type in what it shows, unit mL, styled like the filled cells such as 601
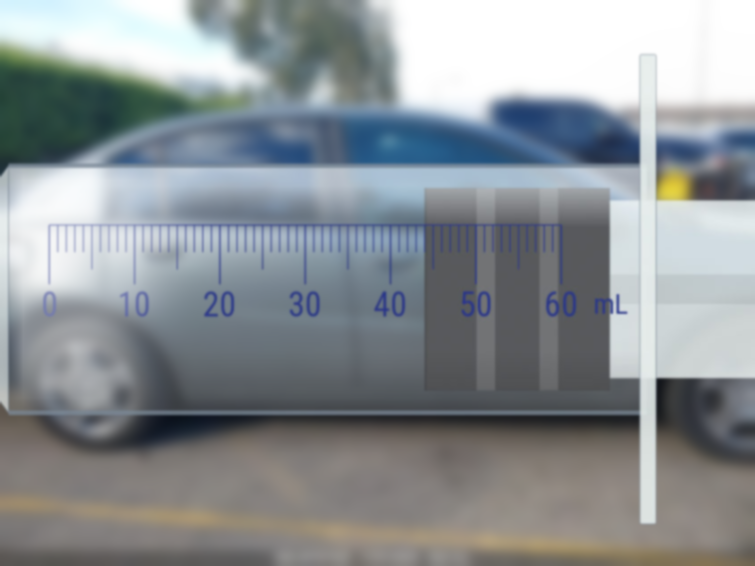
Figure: 44
